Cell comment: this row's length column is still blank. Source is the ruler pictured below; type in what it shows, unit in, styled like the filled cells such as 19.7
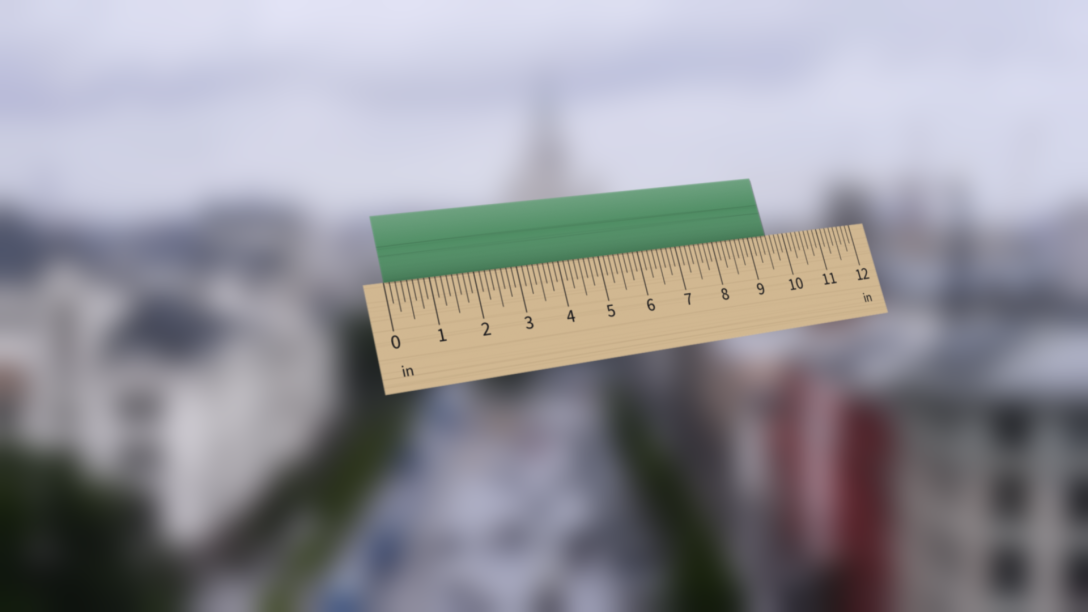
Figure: 9.5
